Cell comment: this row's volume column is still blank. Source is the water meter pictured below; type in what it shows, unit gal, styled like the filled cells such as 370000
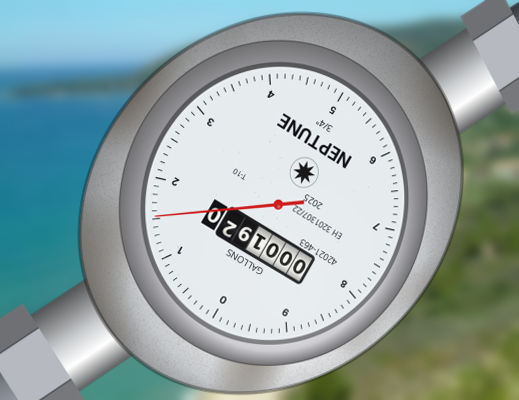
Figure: 1921.5
